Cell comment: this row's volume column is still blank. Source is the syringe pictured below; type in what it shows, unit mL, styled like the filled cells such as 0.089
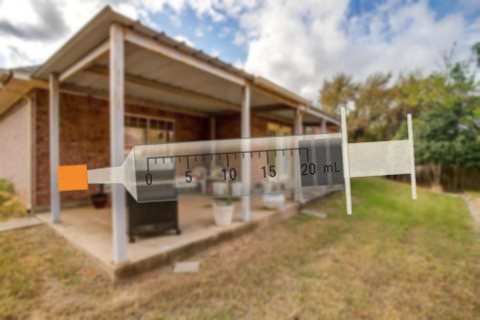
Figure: 19
